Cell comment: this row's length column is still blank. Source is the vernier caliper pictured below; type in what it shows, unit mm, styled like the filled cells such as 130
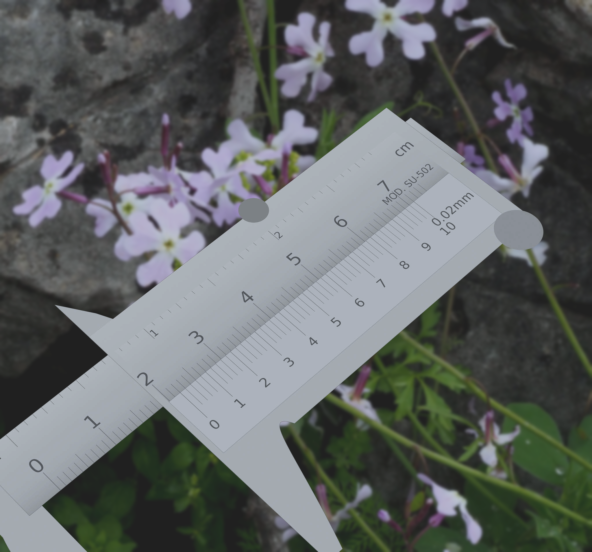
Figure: 22.0
